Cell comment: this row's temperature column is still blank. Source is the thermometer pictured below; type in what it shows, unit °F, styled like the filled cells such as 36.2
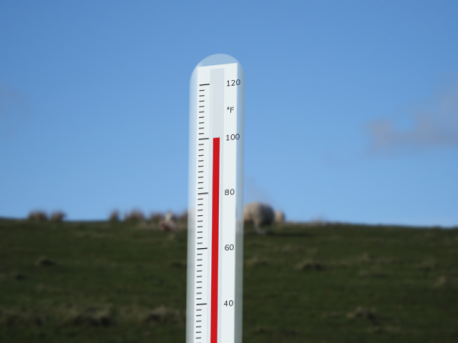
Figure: 100
